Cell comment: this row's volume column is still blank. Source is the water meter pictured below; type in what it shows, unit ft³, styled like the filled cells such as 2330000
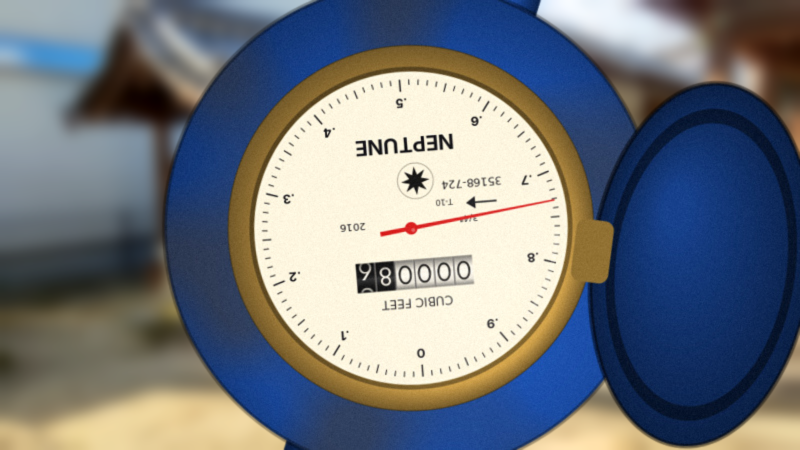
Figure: 85.73
